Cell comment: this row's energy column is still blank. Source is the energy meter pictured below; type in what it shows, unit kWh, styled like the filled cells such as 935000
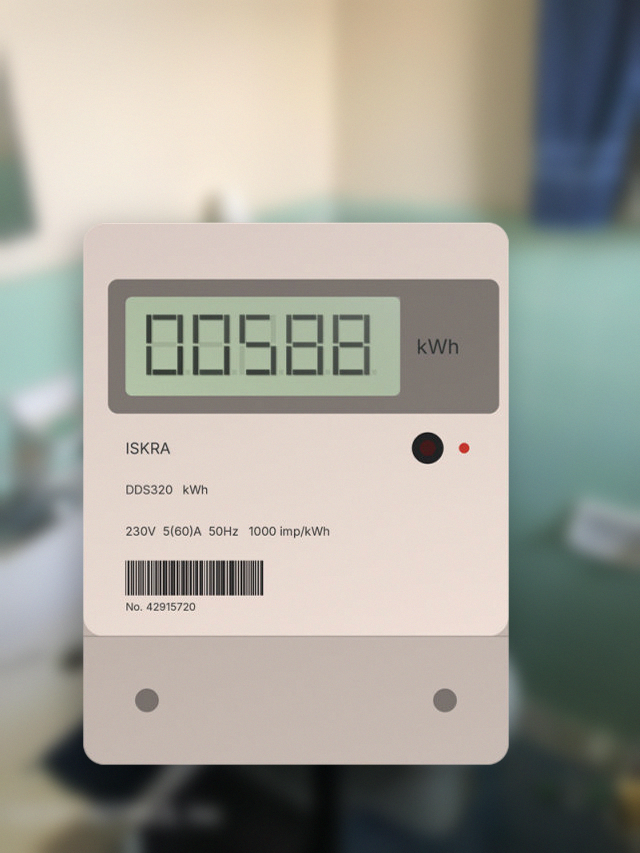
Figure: 588
